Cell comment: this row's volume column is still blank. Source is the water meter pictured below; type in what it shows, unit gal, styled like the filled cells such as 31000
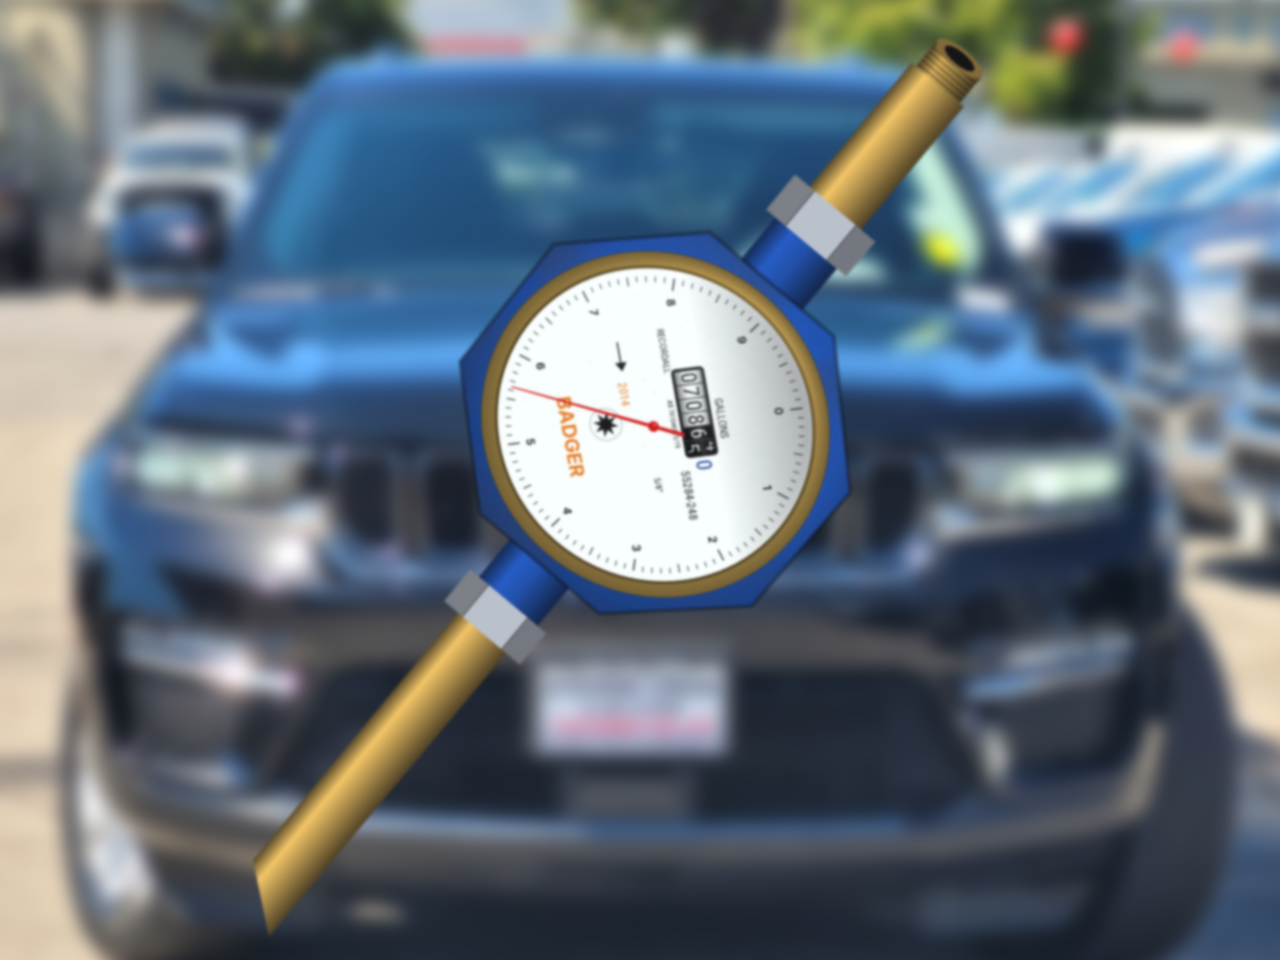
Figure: 708645.6
